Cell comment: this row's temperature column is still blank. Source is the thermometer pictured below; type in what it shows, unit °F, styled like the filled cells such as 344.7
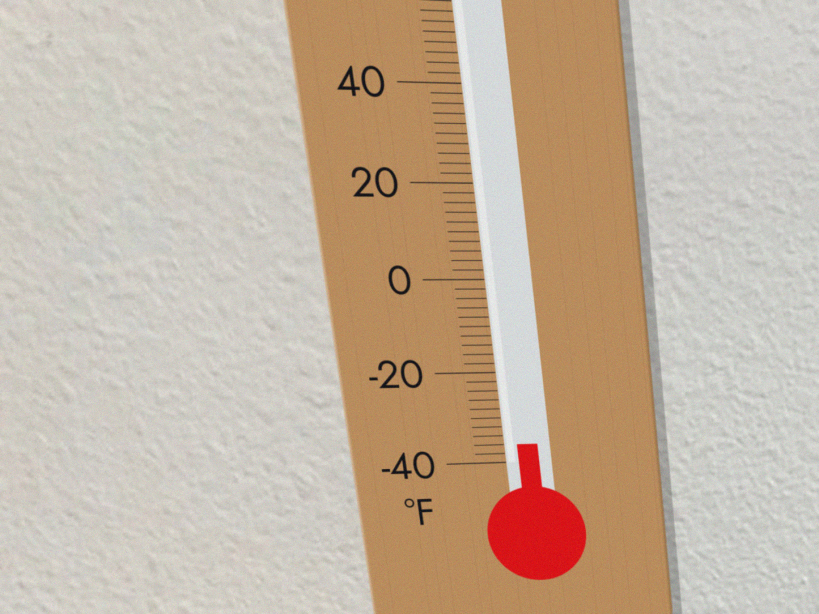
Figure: -36
